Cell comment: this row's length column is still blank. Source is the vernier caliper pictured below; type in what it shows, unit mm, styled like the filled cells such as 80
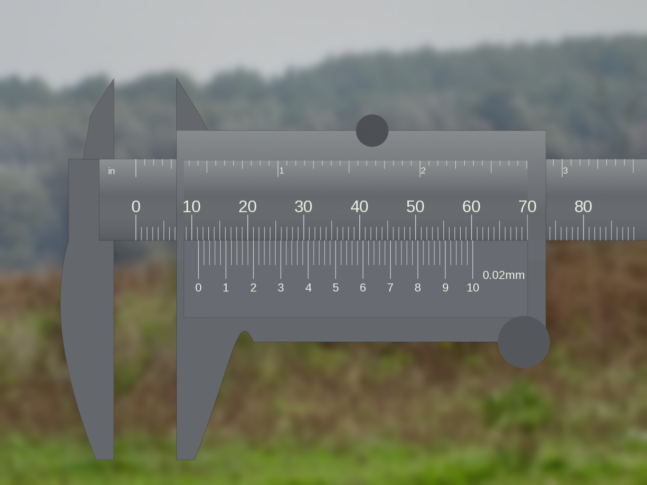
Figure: 11.2
